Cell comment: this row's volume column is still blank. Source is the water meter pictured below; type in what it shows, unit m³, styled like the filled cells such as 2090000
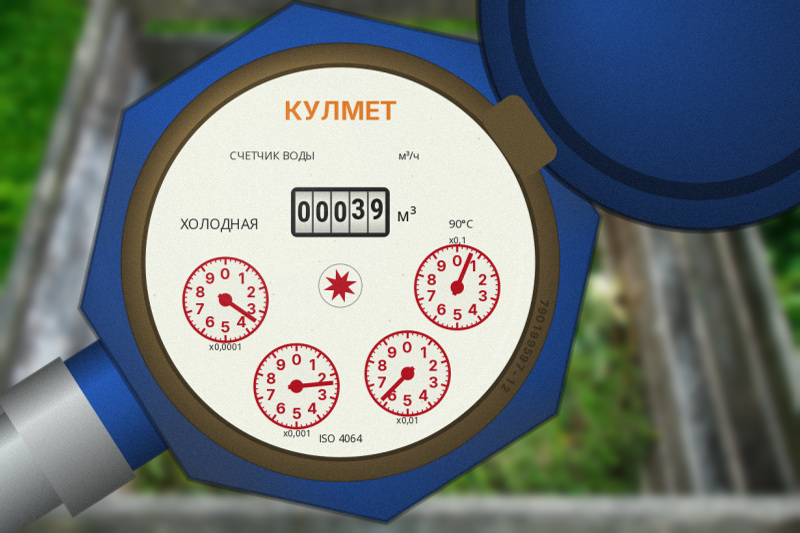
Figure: 39.0623
